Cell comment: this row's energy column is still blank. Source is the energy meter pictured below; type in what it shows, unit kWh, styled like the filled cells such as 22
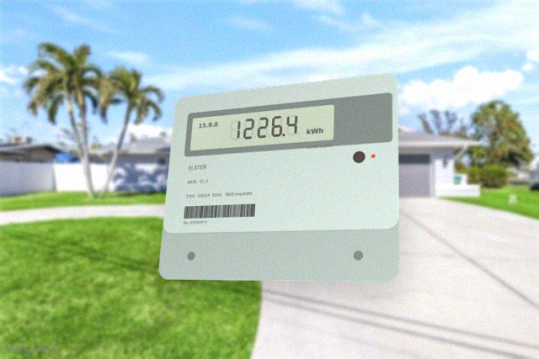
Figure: 1226.4
